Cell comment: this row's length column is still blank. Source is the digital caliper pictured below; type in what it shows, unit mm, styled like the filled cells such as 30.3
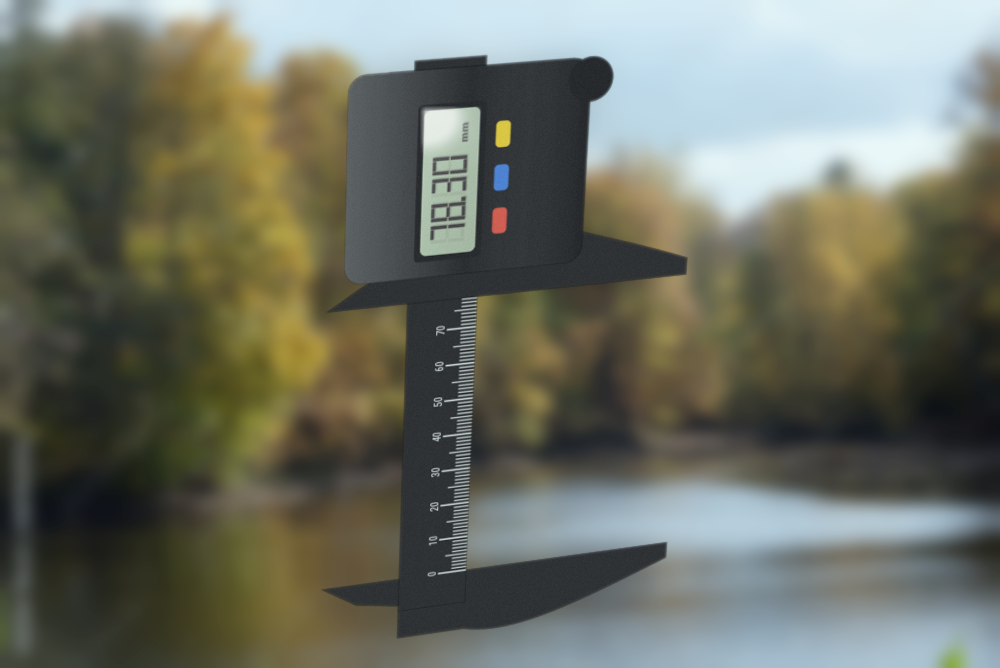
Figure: 78.30
